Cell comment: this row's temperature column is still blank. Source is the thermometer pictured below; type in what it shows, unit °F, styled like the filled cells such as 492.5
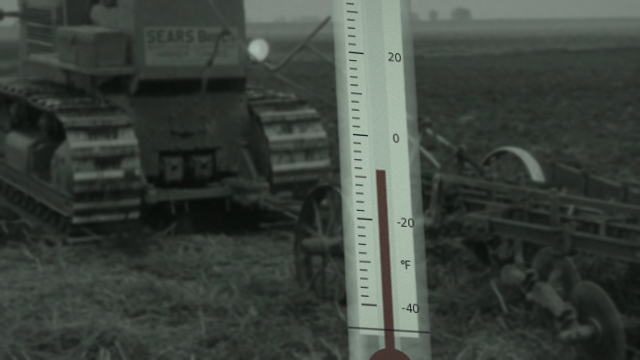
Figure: -8
